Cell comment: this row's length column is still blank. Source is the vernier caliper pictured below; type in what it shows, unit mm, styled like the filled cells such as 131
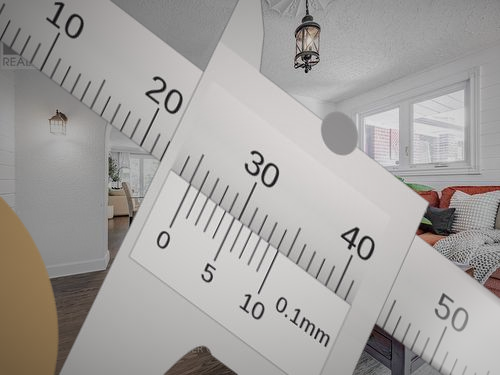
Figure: 25.1
